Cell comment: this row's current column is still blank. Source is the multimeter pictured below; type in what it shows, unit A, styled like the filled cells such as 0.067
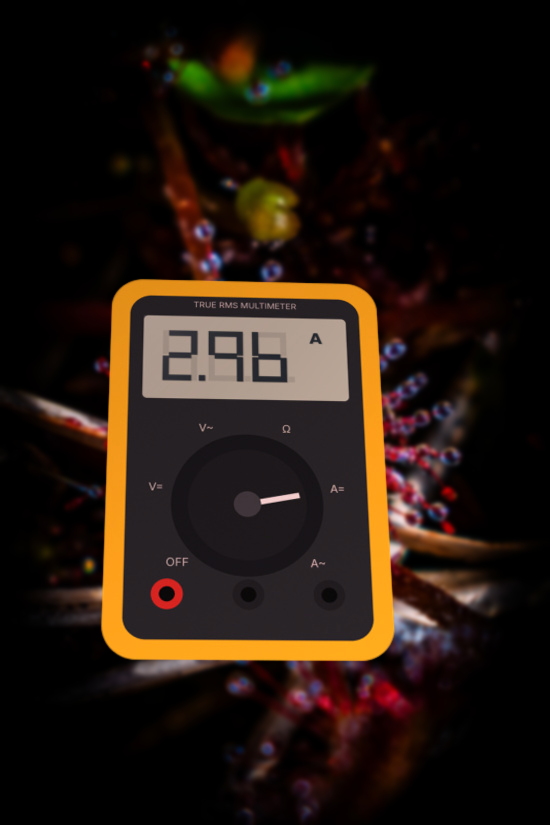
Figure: 2.96
